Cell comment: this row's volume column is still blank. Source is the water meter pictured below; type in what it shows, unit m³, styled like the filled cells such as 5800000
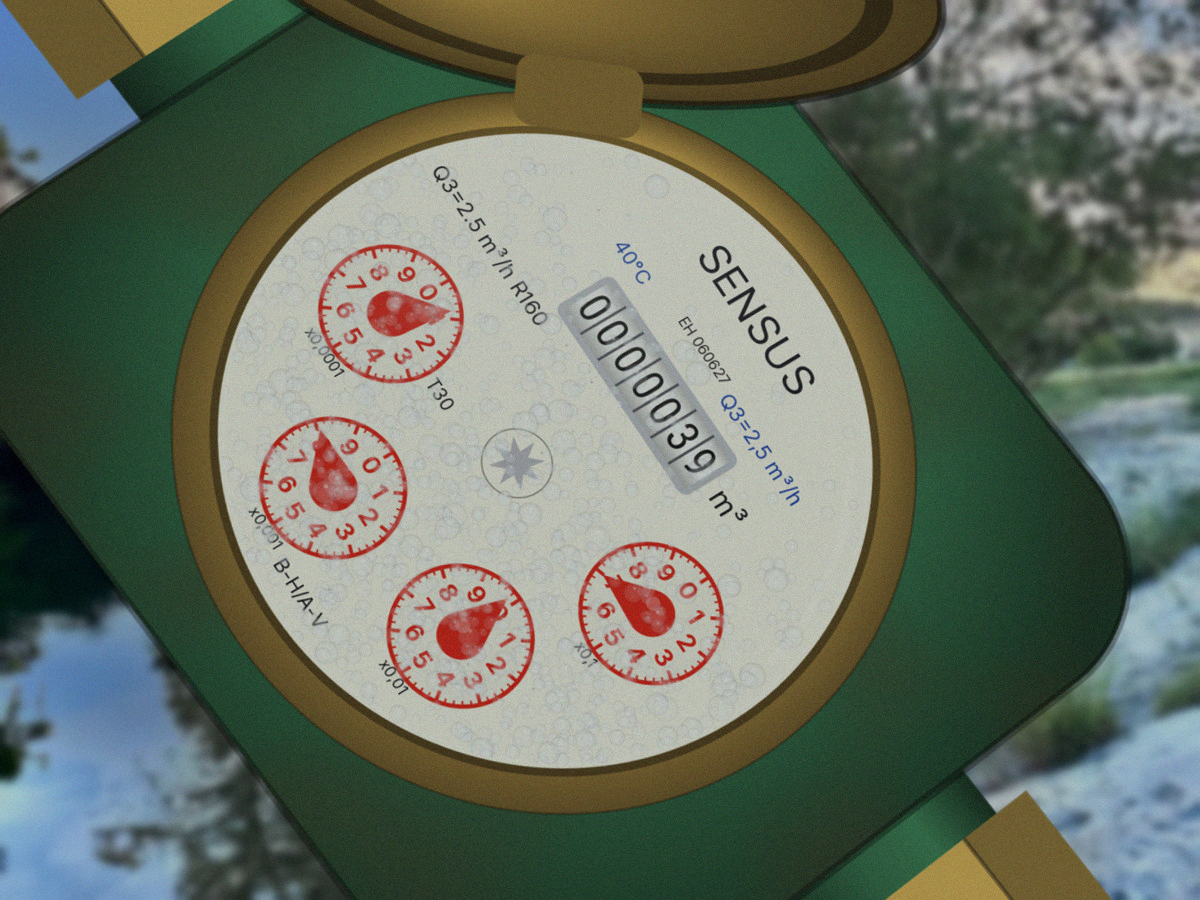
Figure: 39.6980
